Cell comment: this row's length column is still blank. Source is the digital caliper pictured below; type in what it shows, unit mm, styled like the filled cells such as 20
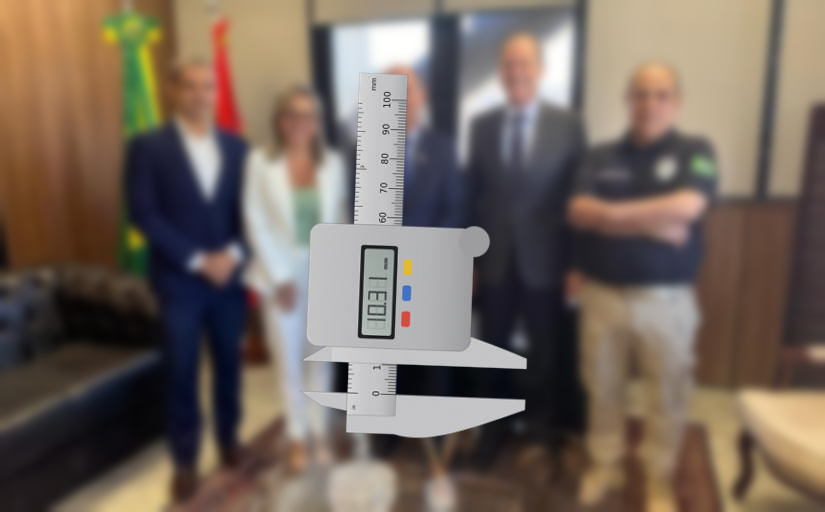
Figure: 10.31
